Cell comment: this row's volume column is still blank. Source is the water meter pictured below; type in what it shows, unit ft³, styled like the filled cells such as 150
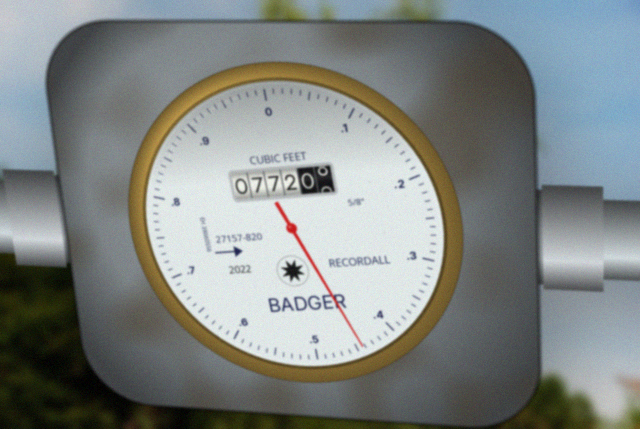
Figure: 77208.44
